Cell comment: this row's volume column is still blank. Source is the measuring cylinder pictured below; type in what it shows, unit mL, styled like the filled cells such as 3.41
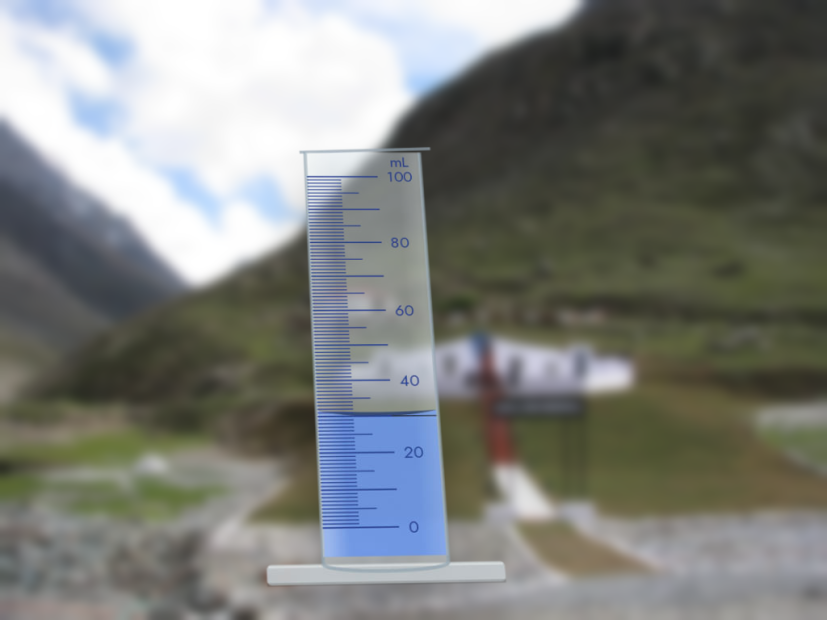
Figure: 30
